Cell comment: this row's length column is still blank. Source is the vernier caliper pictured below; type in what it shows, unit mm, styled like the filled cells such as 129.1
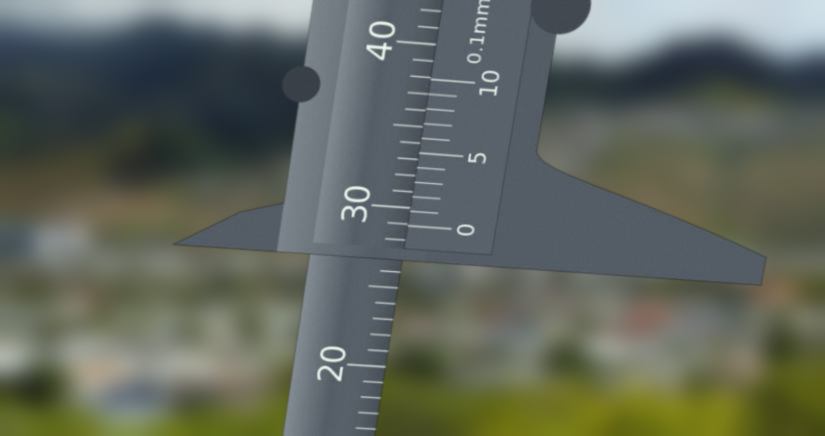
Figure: 28.9
